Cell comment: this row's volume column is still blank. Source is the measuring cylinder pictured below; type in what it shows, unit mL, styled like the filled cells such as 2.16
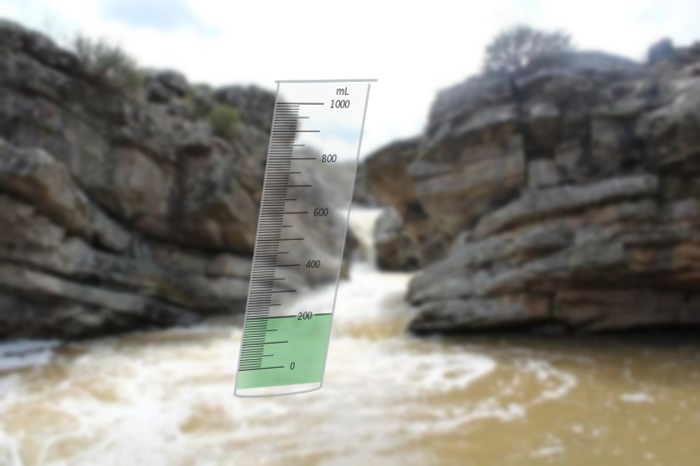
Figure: 200
